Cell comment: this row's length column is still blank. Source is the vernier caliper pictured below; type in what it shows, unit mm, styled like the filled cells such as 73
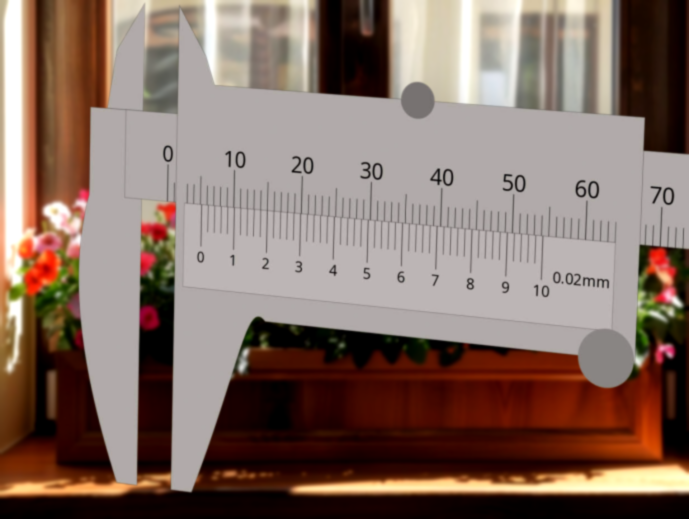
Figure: 5.2
